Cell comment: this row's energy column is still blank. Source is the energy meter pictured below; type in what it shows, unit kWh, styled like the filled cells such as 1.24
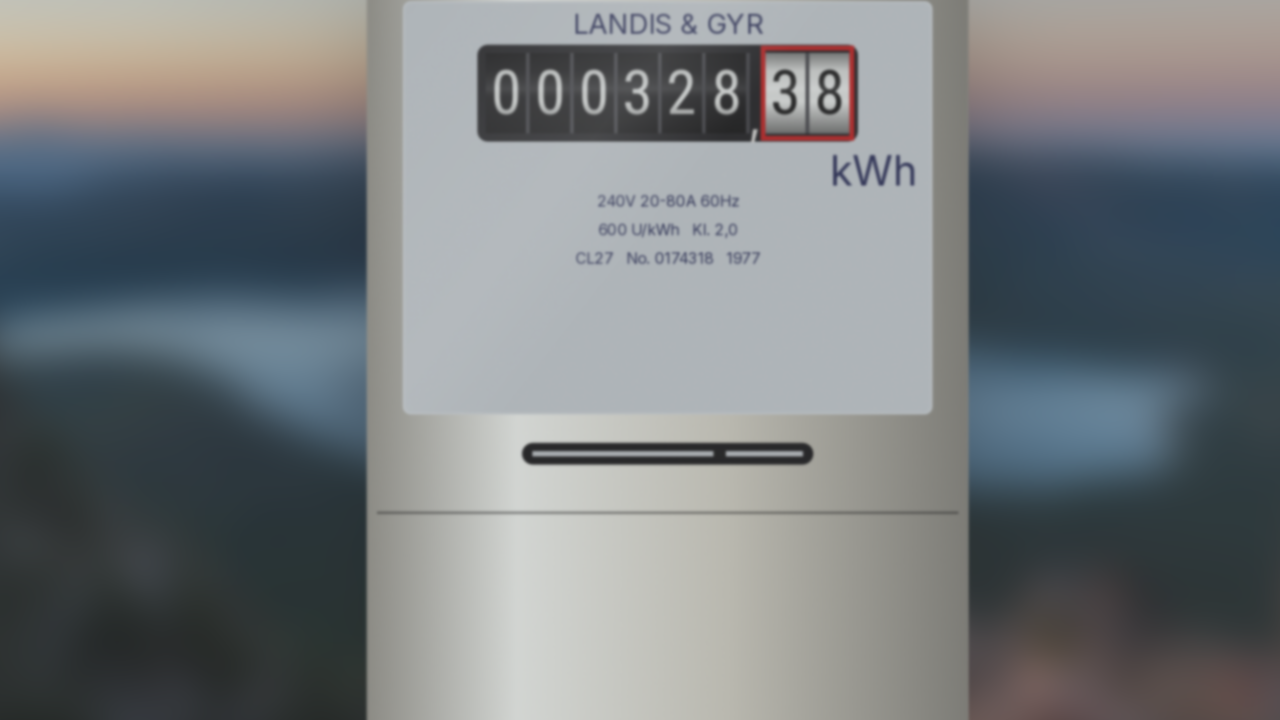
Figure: 328.38
